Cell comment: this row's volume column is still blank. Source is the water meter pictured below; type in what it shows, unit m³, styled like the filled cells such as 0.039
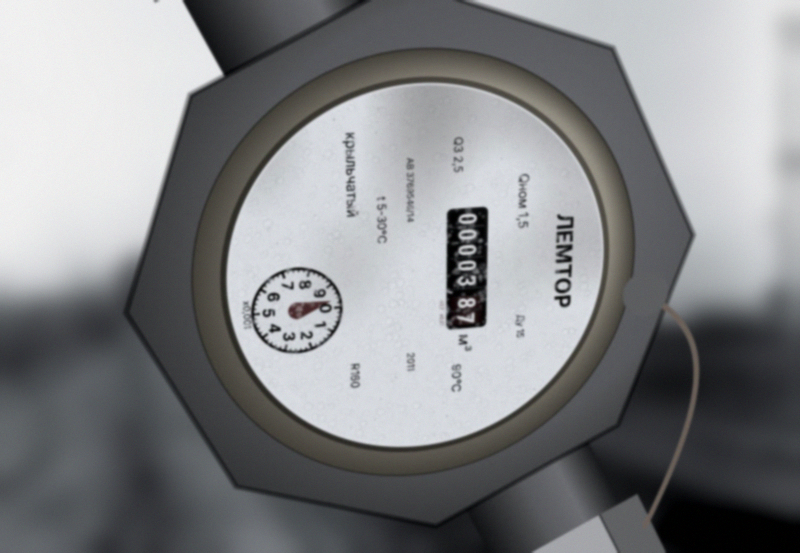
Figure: 3.869
